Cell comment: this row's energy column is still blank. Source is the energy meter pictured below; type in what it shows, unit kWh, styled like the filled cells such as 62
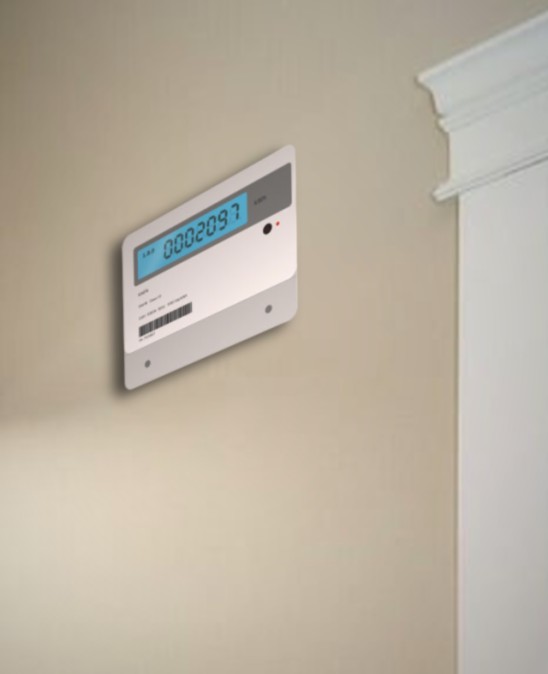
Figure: 2097
